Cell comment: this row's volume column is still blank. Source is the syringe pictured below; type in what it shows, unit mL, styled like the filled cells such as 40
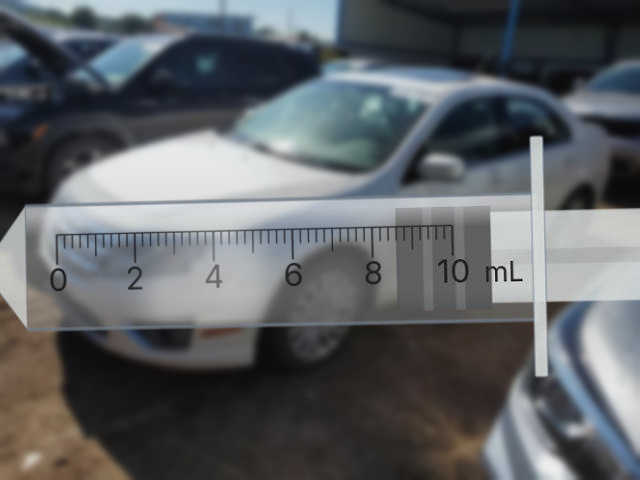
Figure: 8.6
